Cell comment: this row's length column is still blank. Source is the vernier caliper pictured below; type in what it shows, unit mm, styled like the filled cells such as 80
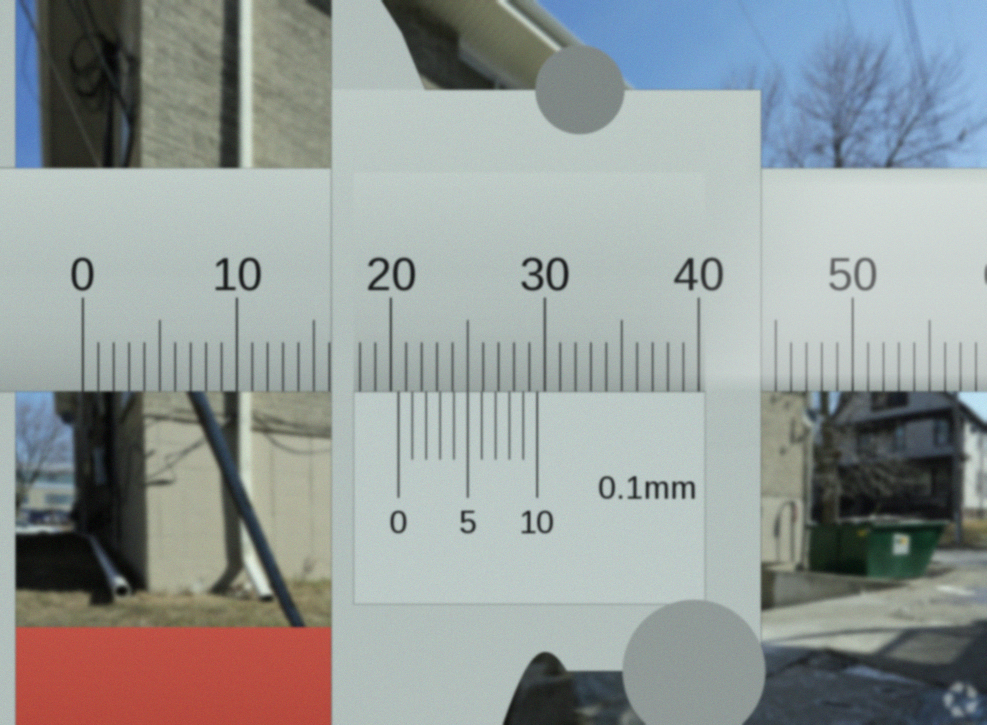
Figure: 20.5
